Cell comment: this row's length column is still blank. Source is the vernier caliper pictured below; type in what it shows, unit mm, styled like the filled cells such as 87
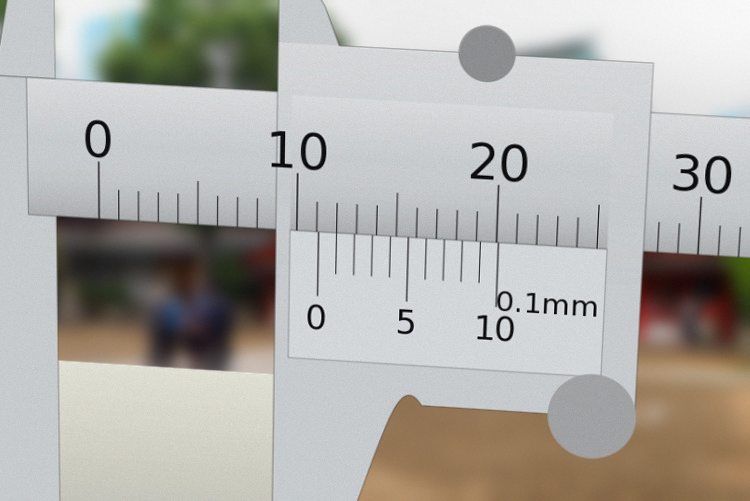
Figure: 11.1
